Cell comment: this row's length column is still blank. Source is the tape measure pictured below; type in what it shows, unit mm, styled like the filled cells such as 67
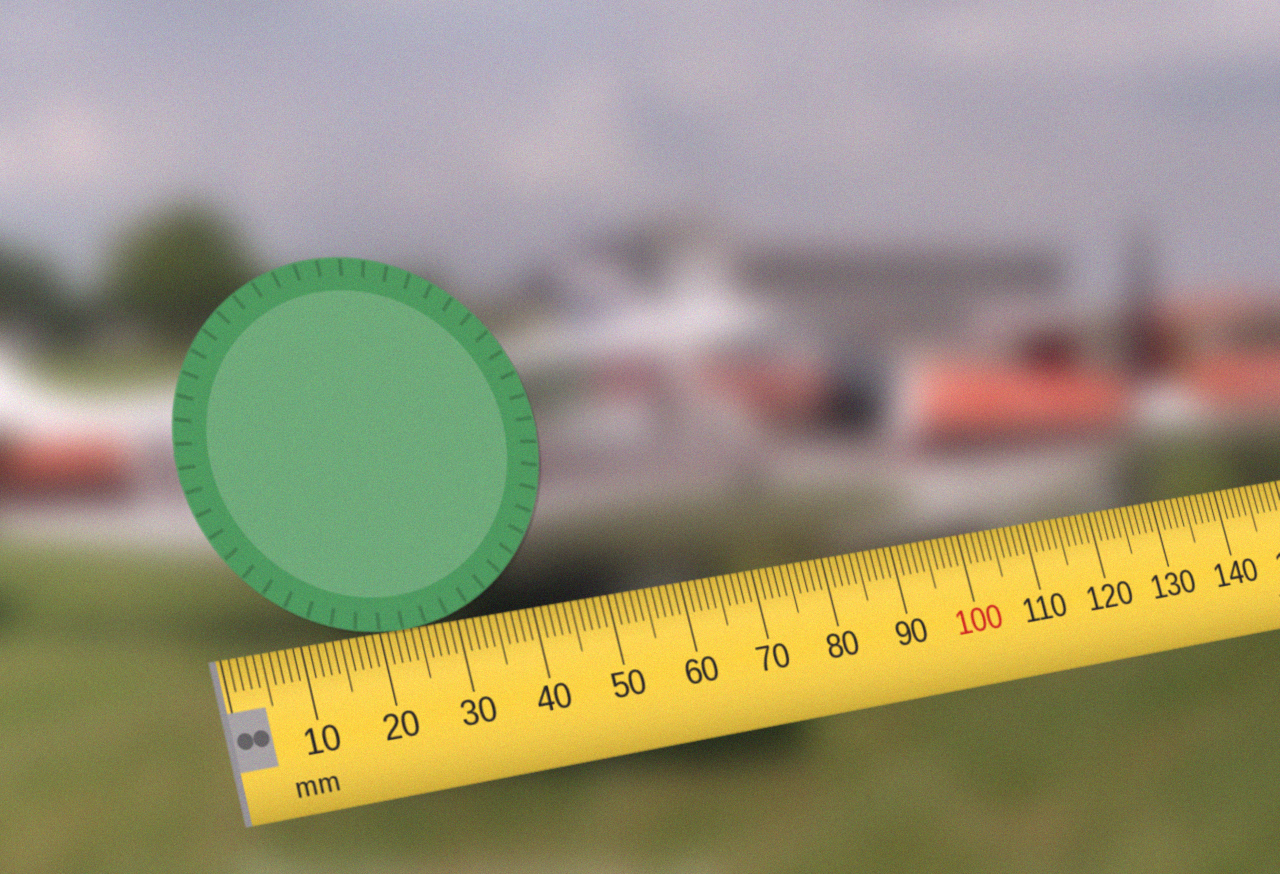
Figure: 46
